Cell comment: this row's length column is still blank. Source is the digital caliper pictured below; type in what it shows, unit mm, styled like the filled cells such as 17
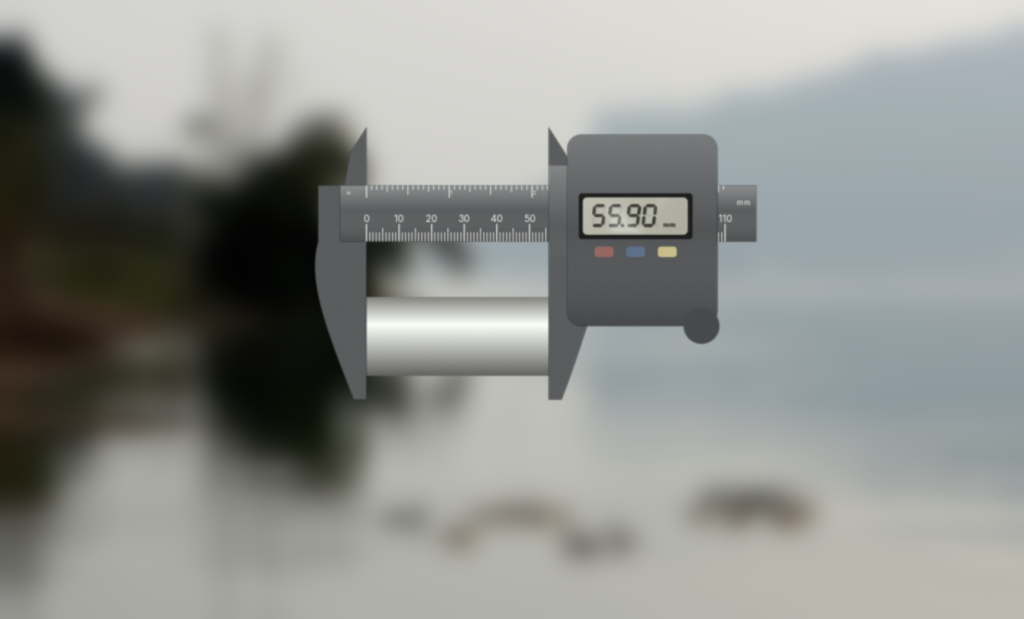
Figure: 55.90
